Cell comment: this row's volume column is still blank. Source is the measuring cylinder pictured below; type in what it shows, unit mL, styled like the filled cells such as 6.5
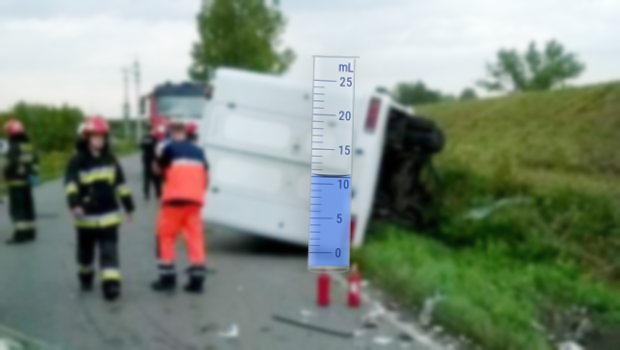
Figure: 11
